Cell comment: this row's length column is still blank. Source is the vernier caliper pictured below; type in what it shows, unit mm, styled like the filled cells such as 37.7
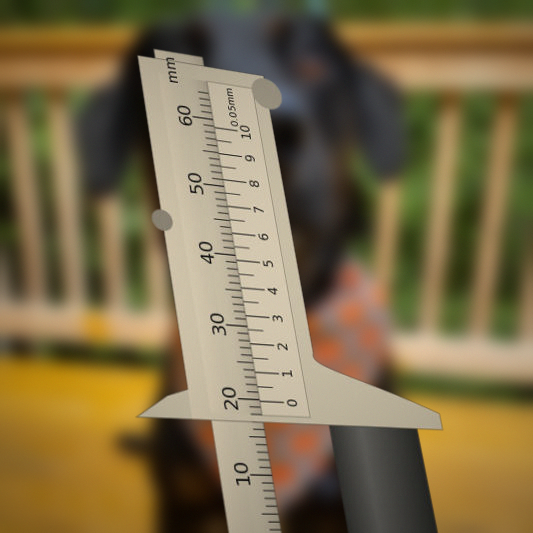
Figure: 19.8
